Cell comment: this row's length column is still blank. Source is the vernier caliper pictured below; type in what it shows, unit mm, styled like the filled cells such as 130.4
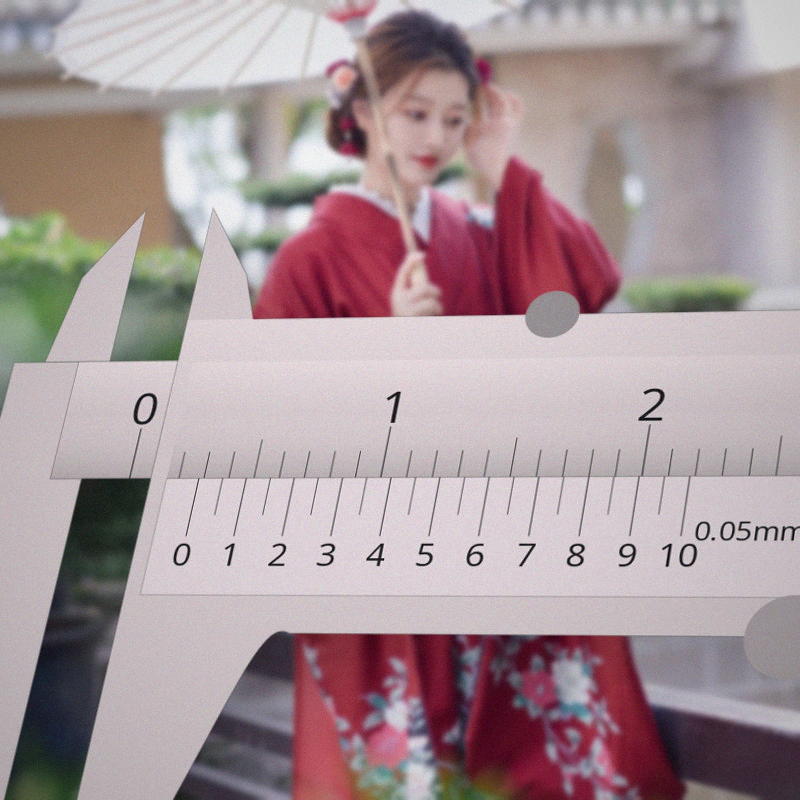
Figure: 2.80
